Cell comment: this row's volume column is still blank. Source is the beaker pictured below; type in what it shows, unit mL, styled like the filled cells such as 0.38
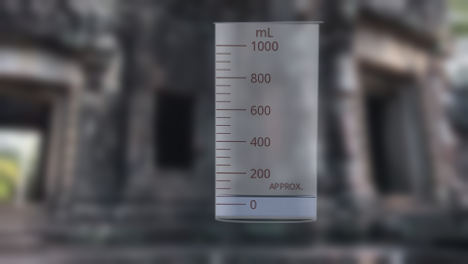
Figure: 50
